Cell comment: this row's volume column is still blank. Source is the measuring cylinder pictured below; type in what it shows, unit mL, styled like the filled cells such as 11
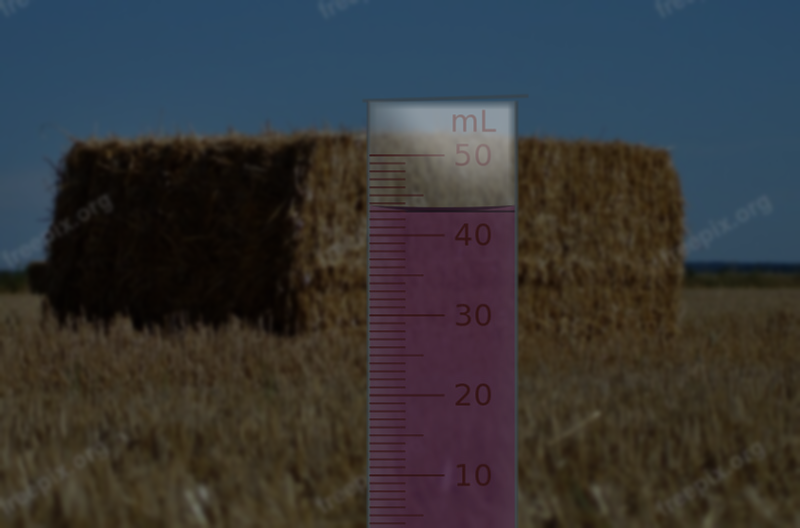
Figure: 43
